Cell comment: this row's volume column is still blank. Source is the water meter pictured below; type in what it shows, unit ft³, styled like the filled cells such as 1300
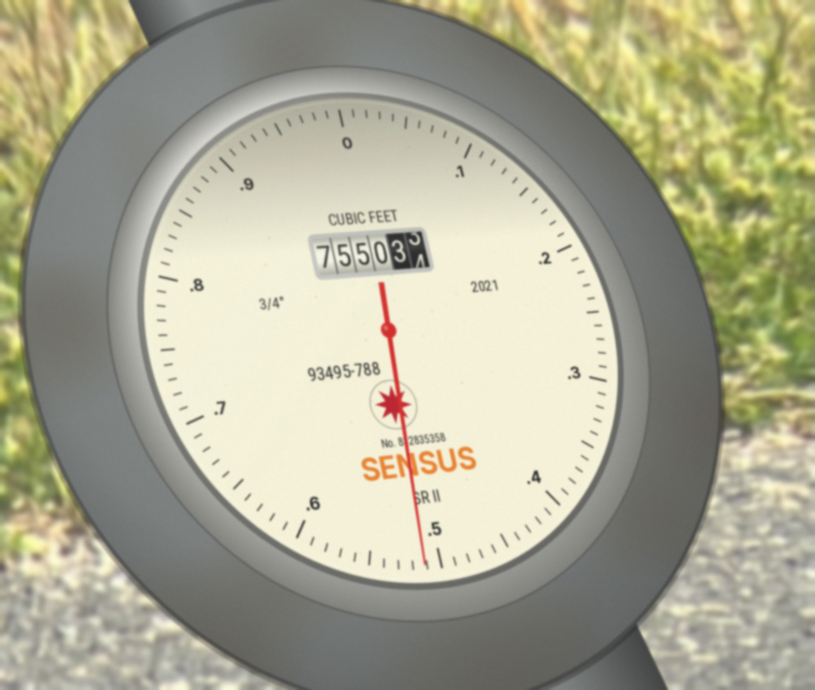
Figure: 755033.51
